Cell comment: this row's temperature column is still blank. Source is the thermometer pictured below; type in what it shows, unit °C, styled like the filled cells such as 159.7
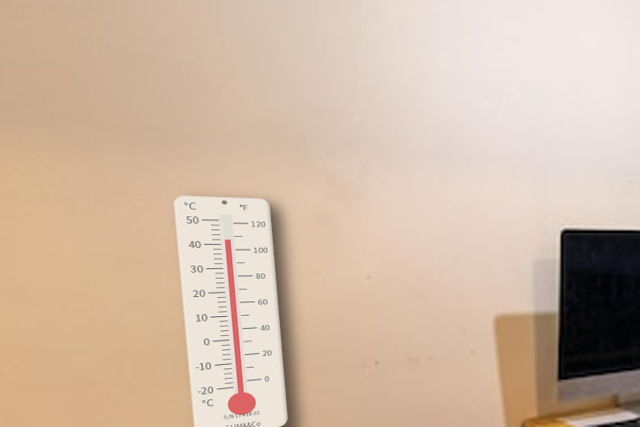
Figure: 42
